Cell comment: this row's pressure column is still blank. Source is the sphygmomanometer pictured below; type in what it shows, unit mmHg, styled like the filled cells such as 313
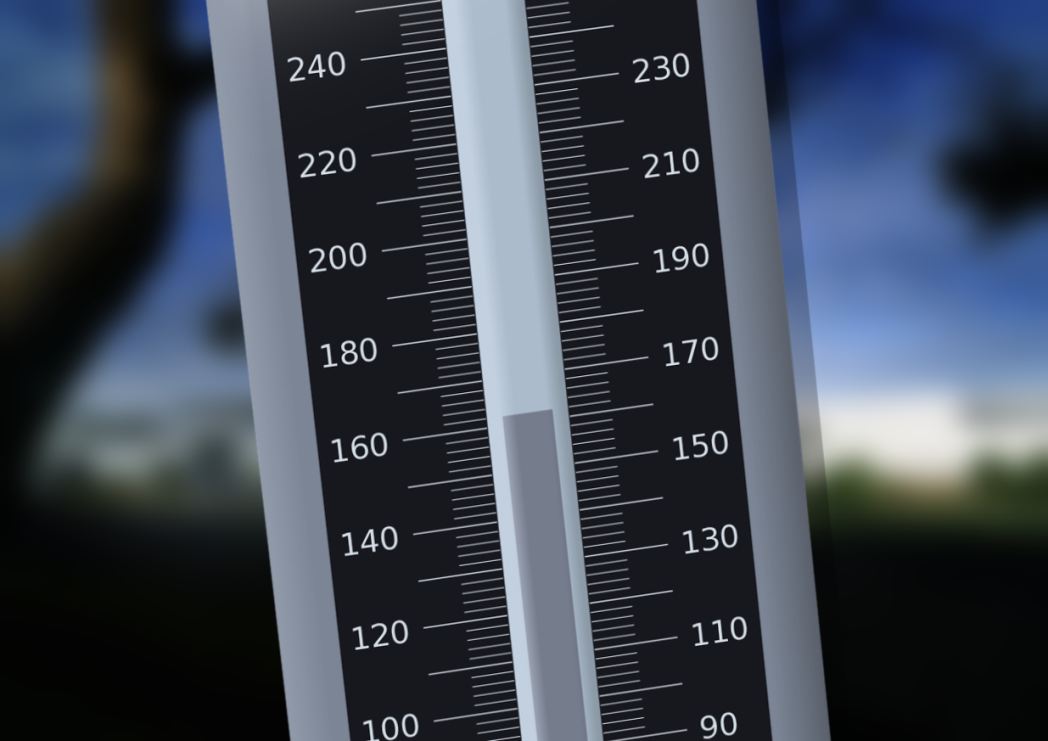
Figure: 162
